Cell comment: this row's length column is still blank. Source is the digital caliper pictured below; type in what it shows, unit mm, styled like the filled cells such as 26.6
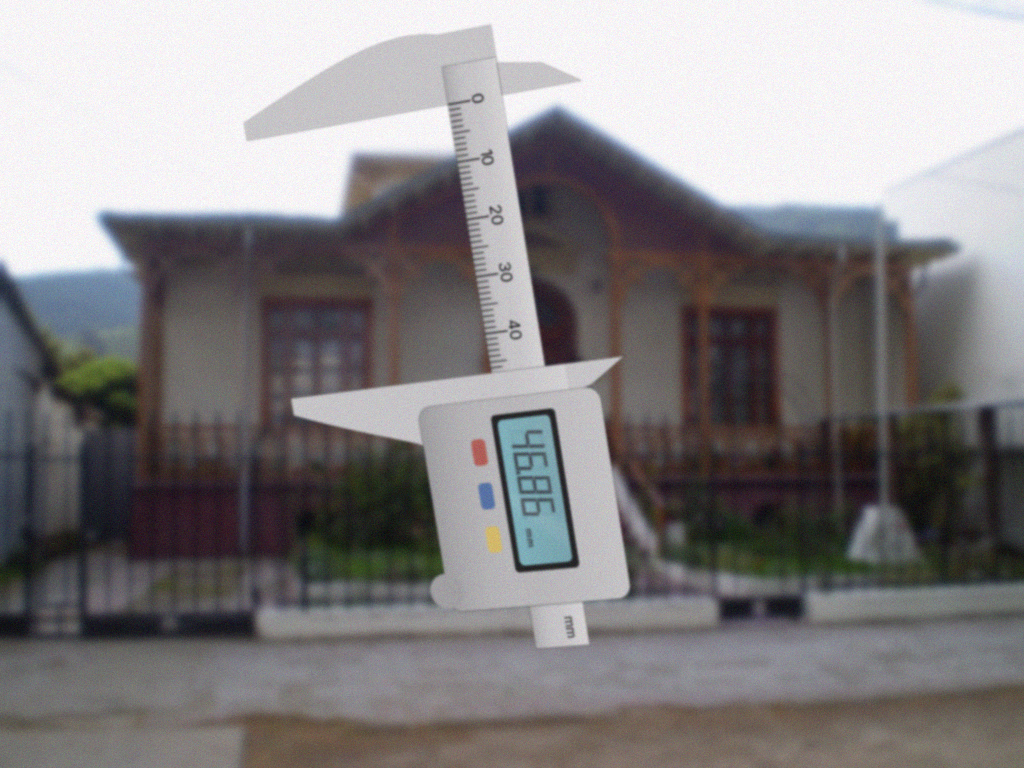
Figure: 46.86
